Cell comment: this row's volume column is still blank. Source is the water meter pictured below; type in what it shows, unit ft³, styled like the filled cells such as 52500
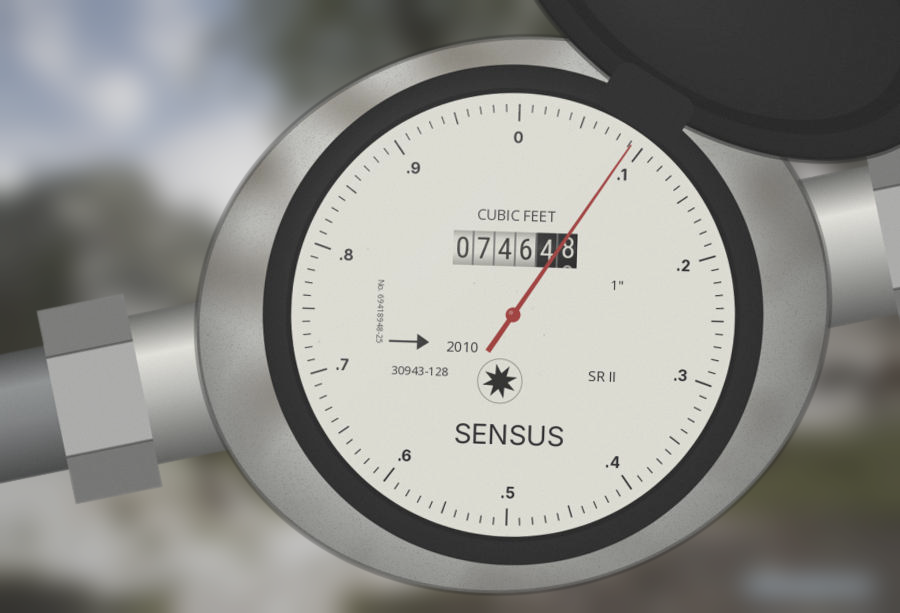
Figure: 74648.09
